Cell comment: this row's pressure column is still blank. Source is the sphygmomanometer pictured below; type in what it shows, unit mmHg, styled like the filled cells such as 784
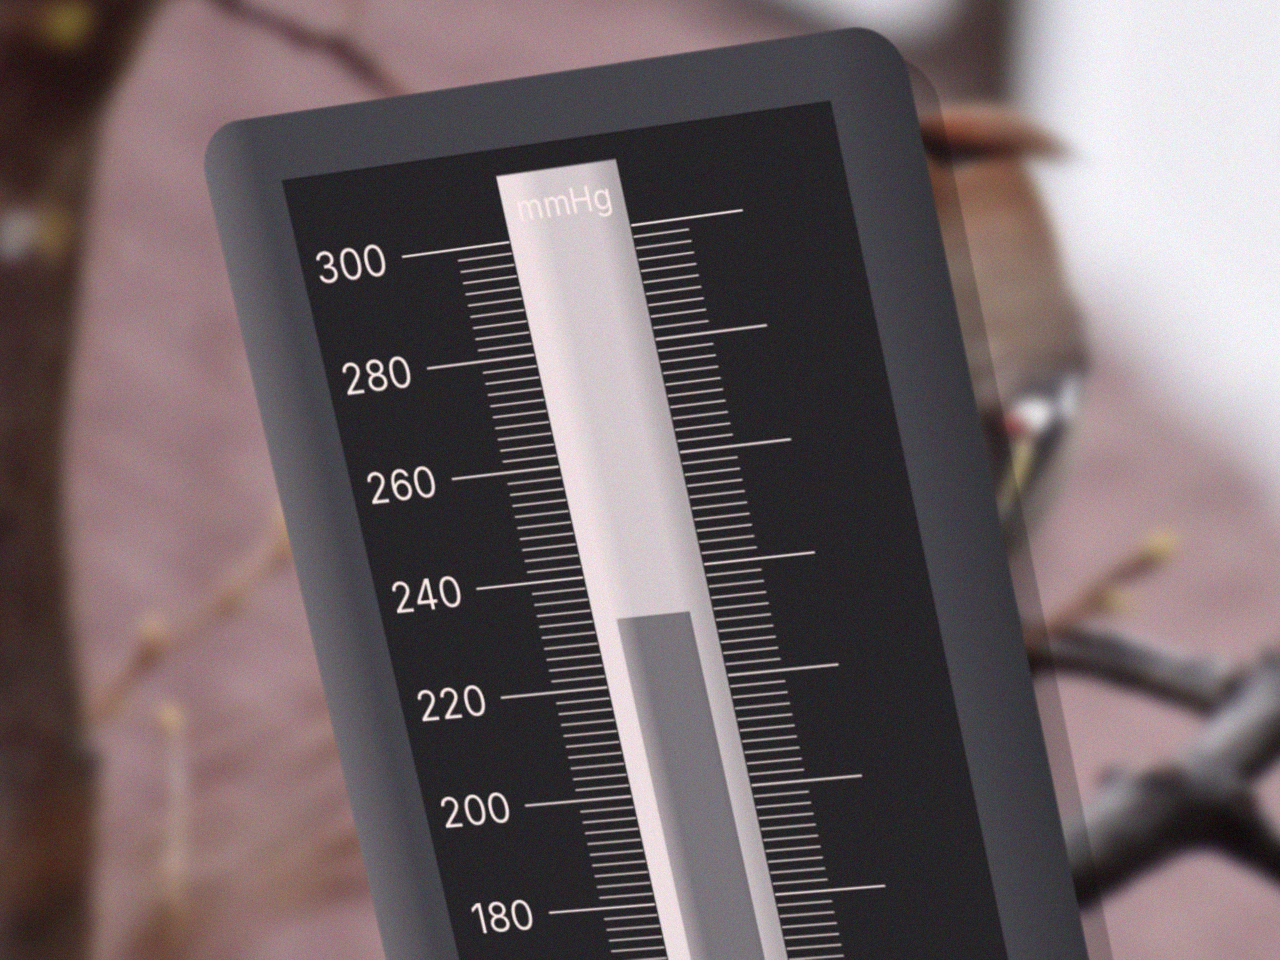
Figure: 232
